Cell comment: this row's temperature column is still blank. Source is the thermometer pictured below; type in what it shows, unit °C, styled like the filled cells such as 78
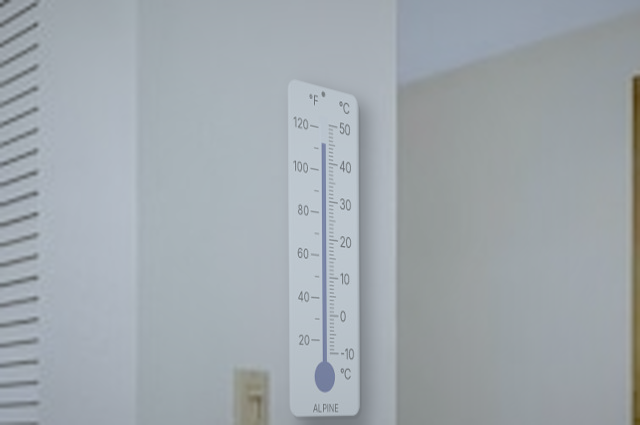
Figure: 45
